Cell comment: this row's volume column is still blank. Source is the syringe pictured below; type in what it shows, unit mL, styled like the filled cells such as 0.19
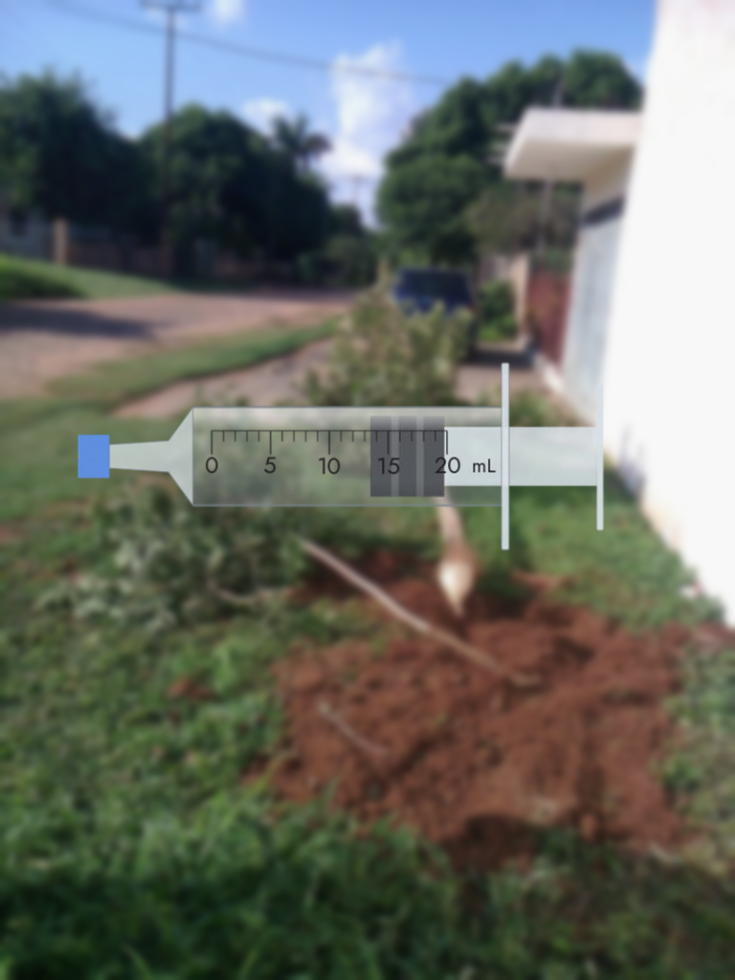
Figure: 13.5
